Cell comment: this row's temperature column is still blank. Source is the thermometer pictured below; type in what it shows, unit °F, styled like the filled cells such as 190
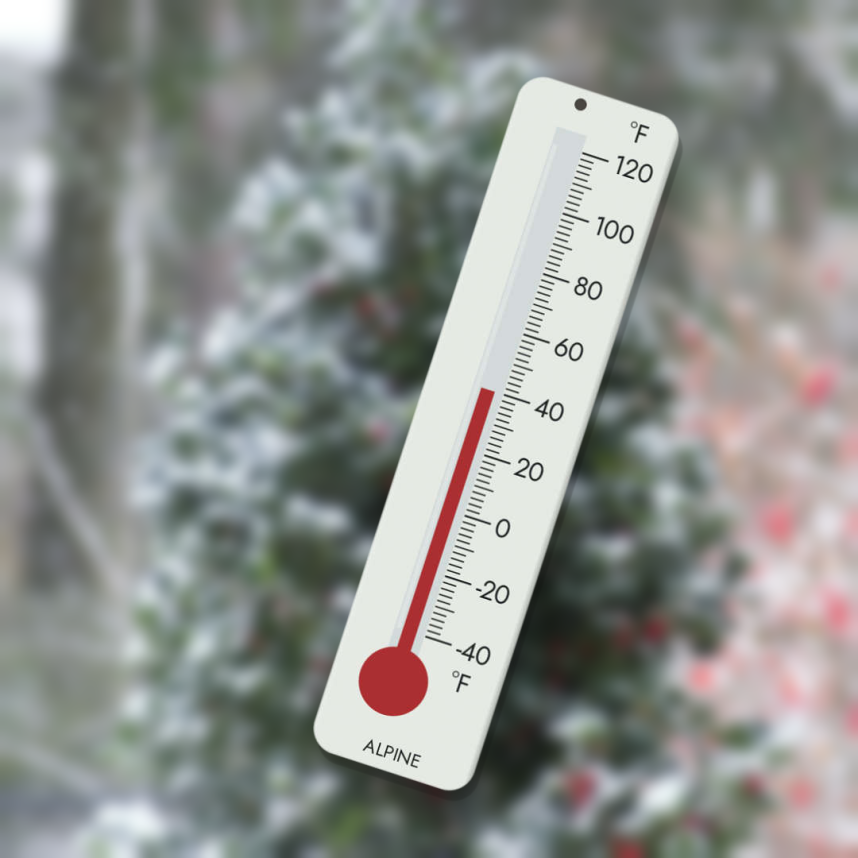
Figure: 40
